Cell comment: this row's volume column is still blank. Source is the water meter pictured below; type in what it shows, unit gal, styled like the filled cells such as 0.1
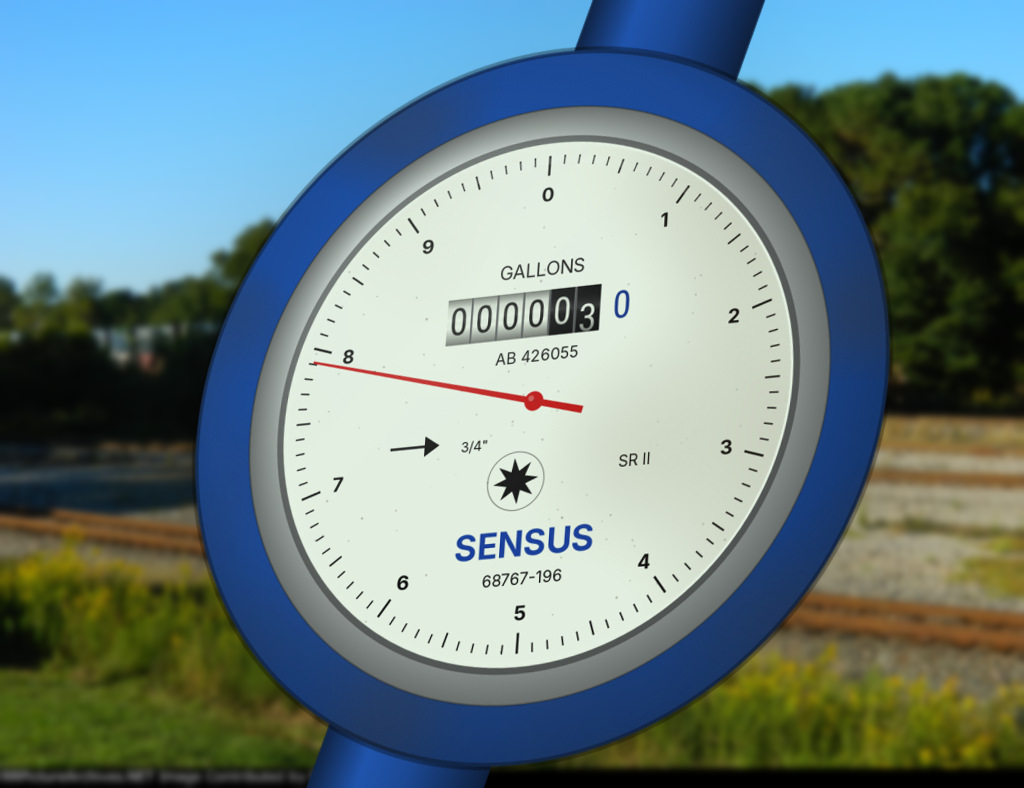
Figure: 27.9
